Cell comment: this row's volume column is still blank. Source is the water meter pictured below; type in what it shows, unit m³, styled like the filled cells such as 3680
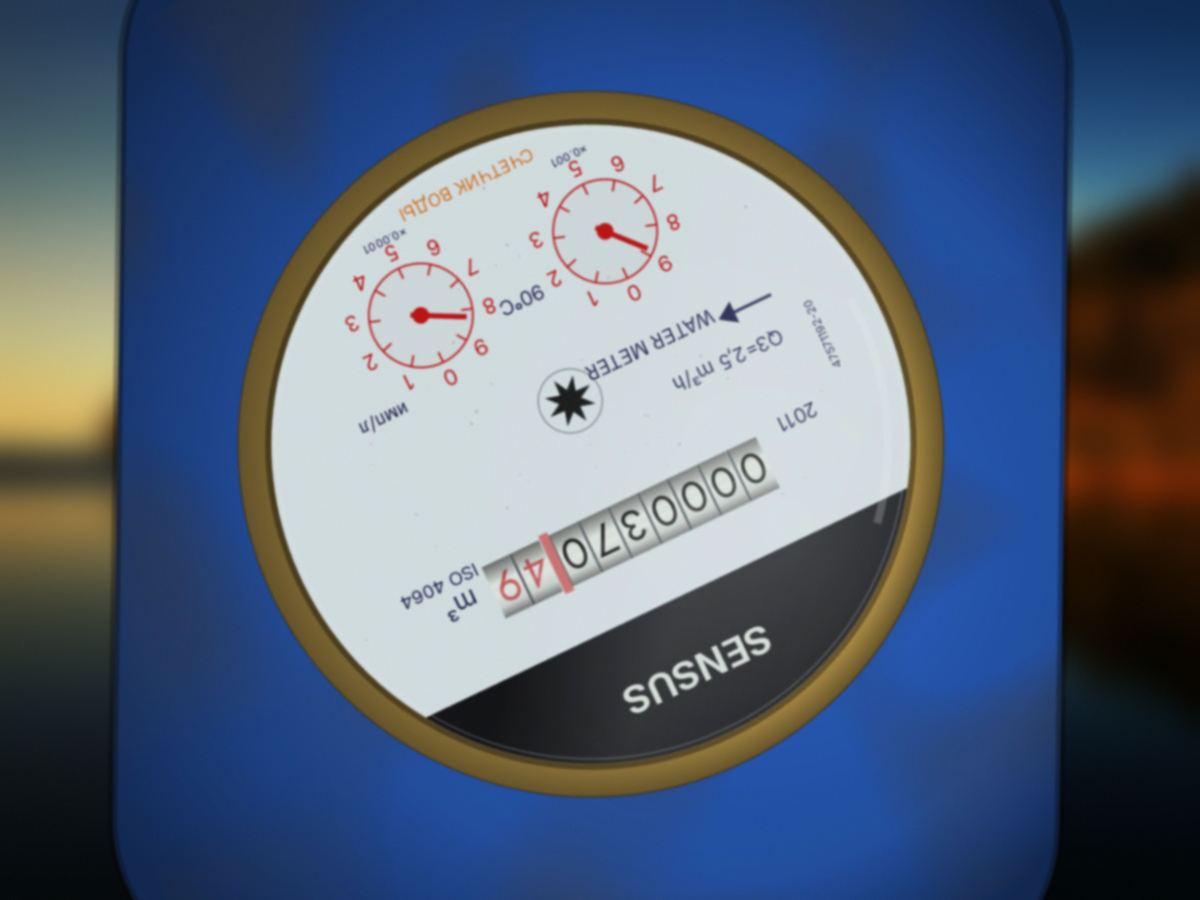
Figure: 370.4988
